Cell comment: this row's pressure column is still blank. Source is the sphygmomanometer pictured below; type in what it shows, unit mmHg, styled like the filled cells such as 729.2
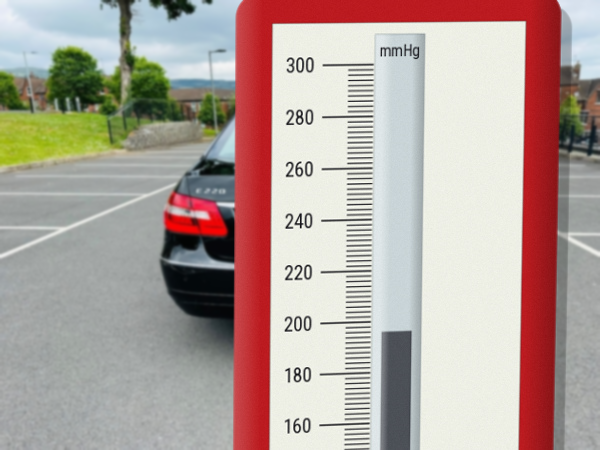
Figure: 196
